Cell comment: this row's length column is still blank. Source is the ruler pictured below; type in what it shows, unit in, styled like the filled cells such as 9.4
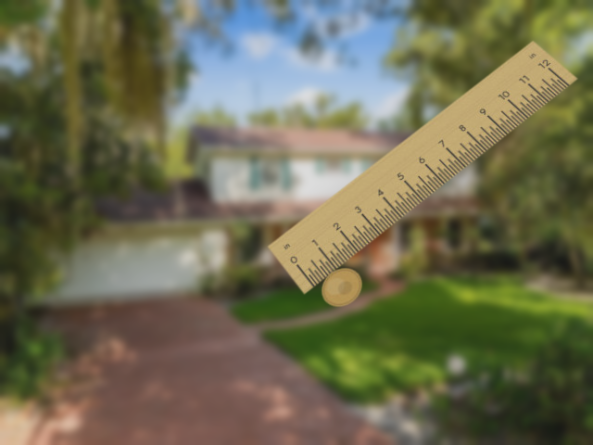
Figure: 1.5
